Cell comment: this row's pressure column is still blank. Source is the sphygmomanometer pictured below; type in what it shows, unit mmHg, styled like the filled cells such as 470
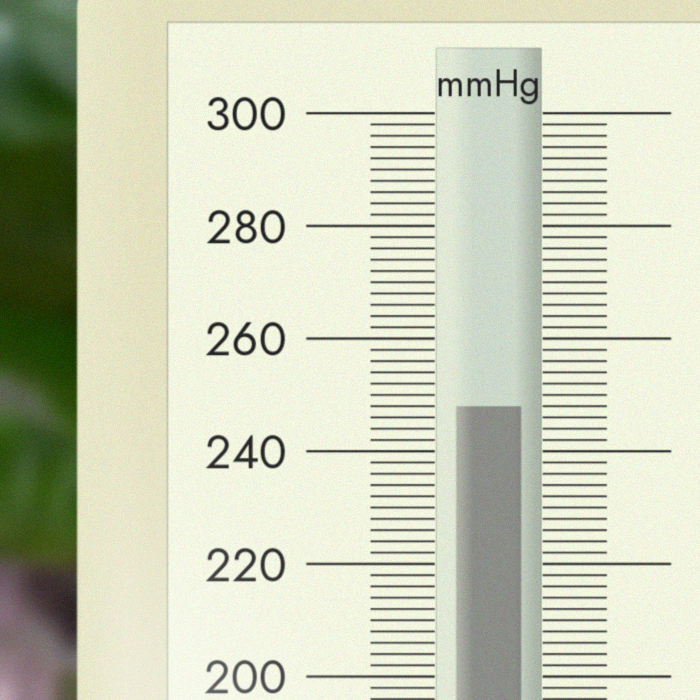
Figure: 248
